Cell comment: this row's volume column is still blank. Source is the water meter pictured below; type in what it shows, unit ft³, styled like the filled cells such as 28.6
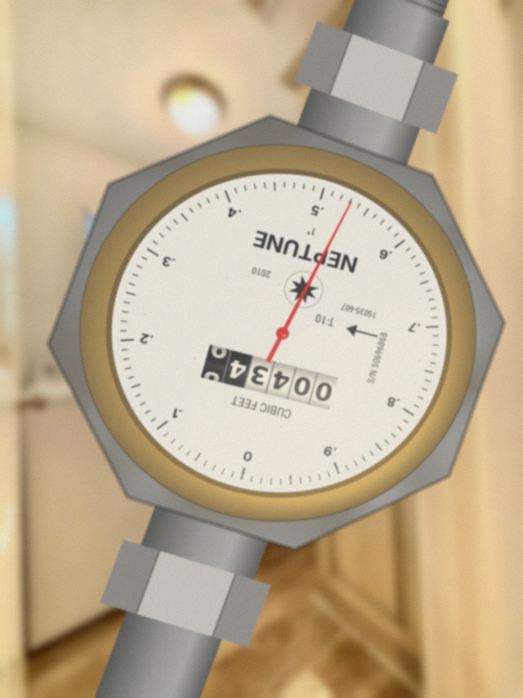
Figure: 4348.53
